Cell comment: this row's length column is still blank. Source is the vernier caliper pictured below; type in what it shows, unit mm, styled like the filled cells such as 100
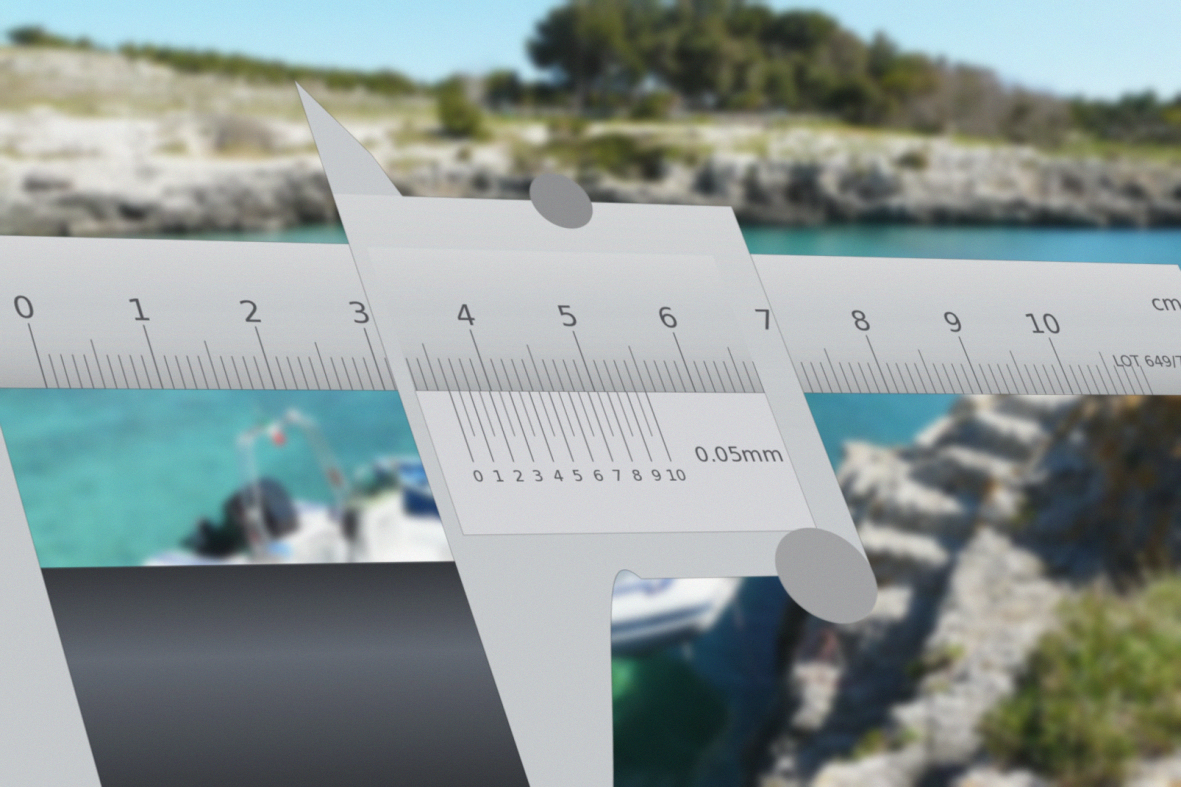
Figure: 36.0
